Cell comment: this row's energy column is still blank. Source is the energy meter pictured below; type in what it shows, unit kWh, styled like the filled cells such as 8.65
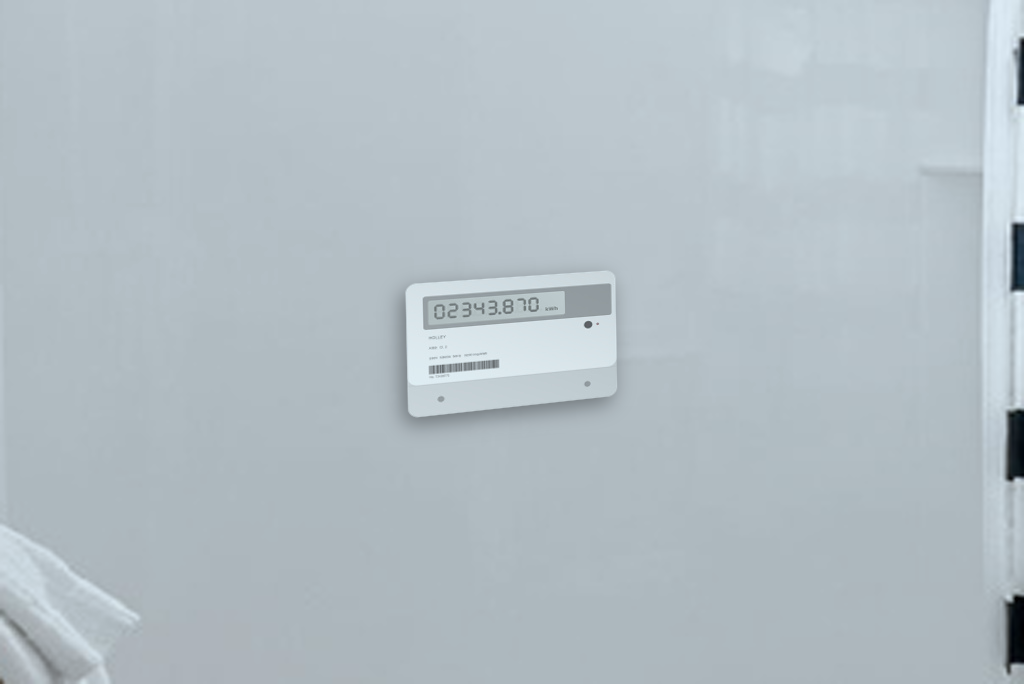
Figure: 2343.870
